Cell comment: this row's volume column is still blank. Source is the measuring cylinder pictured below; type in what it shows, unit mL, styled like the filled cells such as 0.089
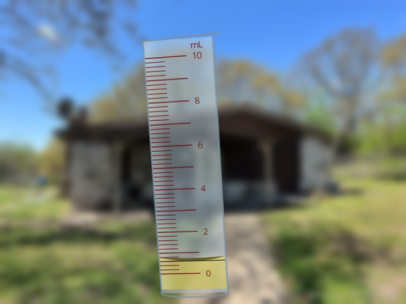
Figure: 0.6
